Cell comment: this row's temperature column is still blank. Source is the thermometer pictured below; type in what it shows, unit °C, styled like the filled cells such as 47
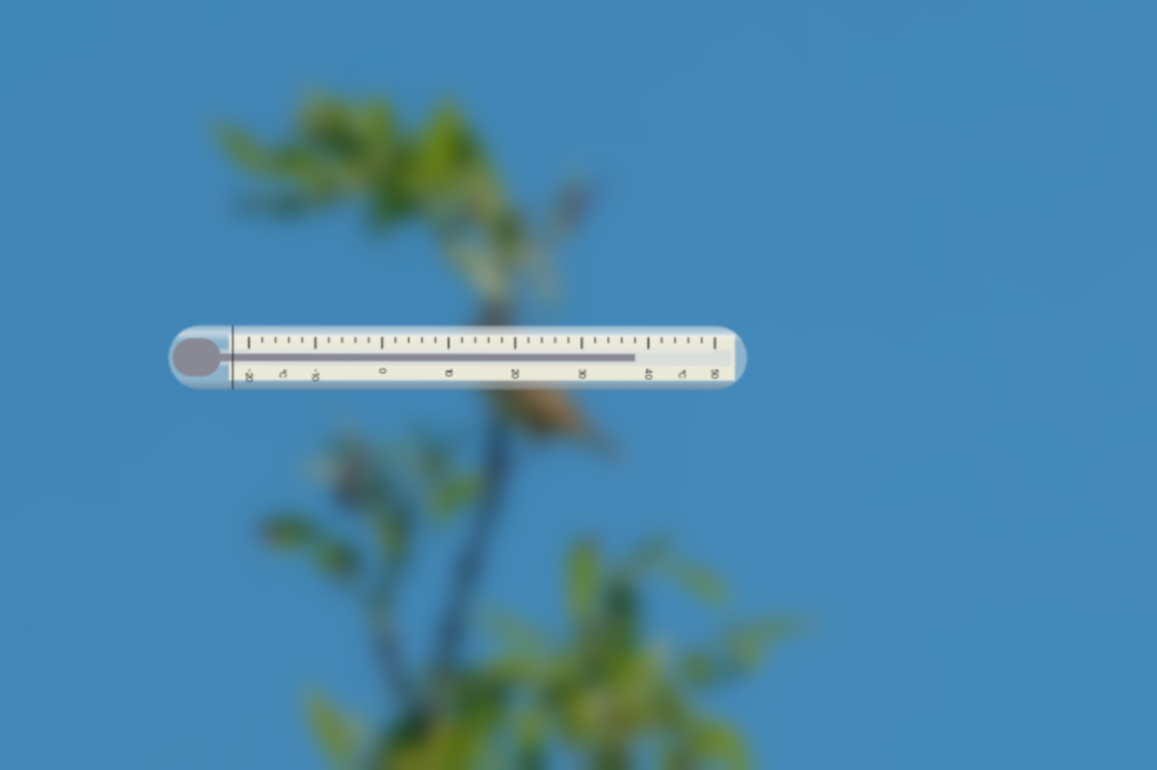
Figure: 38
